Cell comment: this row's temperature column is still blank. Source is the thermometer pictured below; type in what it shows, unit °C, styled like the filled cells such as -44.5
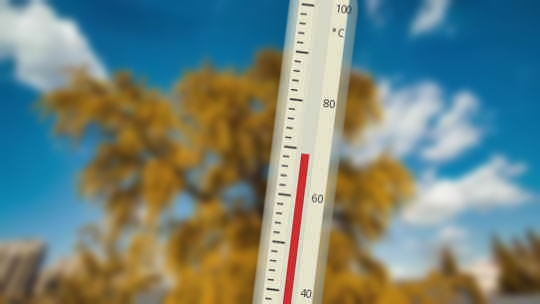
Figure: 69
